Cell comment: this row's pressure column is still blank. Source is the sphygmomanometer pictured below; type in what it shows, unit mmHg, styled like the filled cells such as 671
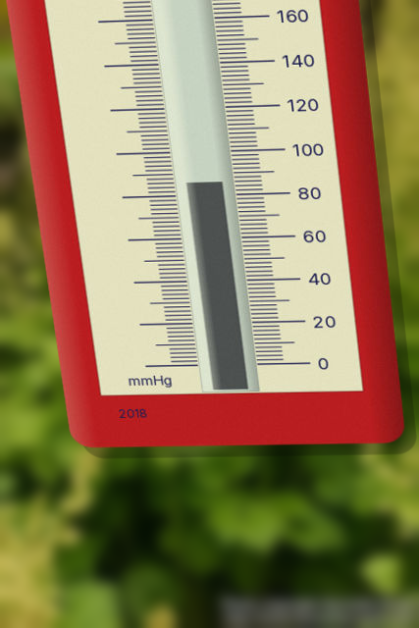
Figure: 86
